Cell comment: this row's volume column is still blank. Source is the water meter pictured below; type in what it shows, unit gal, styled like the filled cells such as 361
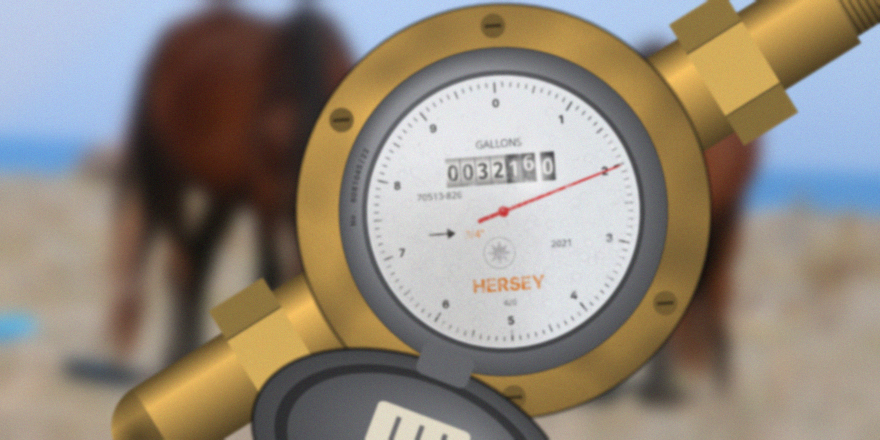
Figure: 32162.0
